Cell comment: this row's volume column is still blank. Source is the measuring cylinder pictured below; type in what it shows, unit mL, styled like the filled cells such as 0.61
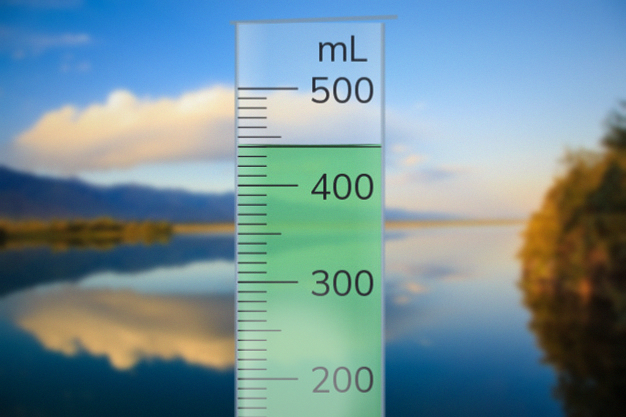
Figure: 440
